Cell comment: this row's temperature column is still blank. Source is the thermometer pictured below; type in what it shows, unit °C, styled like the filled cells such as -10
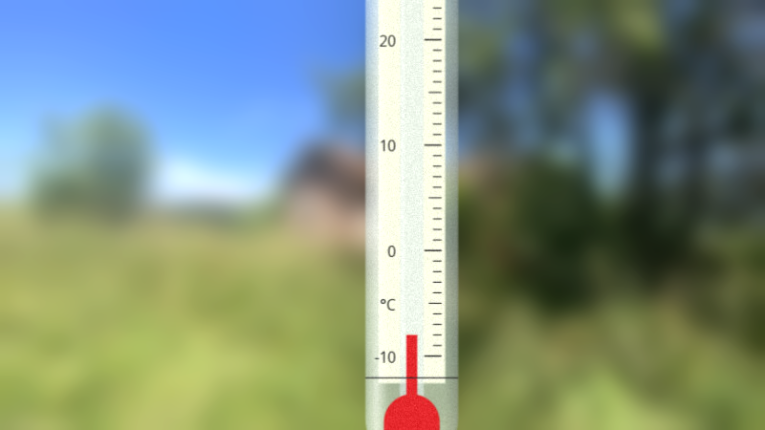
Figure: -8
